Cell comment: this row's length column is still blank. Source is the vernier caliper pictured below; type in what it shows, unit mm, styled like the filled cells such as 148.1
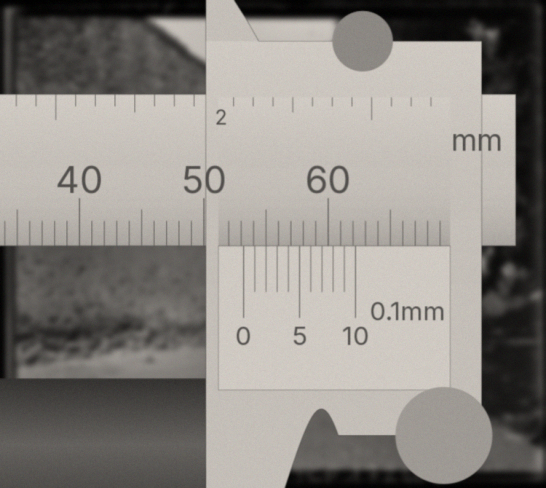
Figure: 53.2
